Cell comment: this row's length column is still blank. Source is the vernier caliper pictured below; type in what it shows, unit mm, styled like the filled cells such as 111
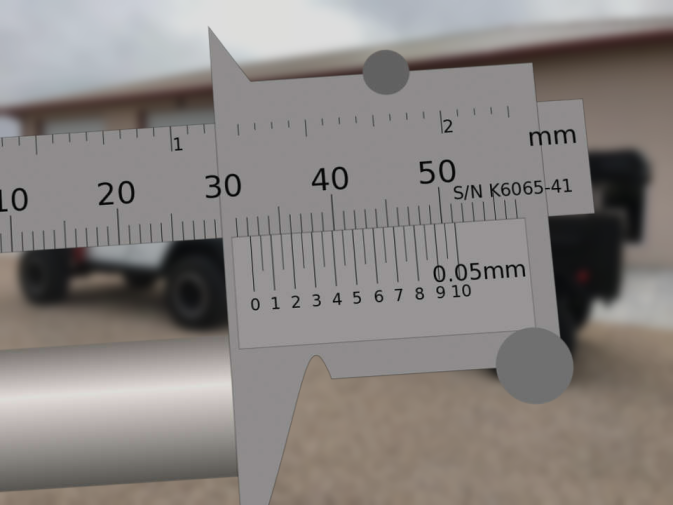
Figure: 32.2
